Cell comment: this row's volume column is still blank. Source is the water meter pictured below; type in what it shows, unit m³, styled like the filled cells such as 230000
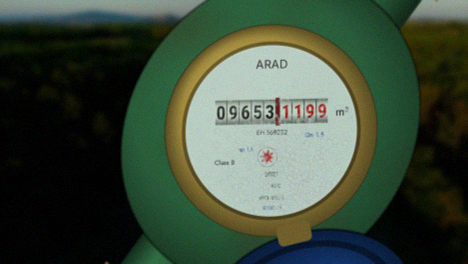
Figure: 9653.1199
